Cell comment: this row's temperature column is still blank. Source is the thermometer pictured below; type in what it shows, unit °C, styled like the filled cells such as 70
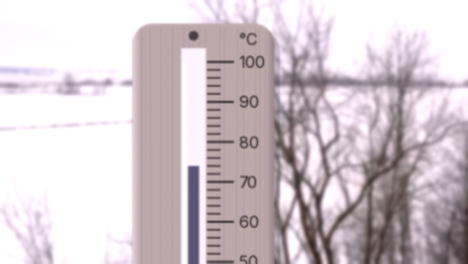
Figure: 74
